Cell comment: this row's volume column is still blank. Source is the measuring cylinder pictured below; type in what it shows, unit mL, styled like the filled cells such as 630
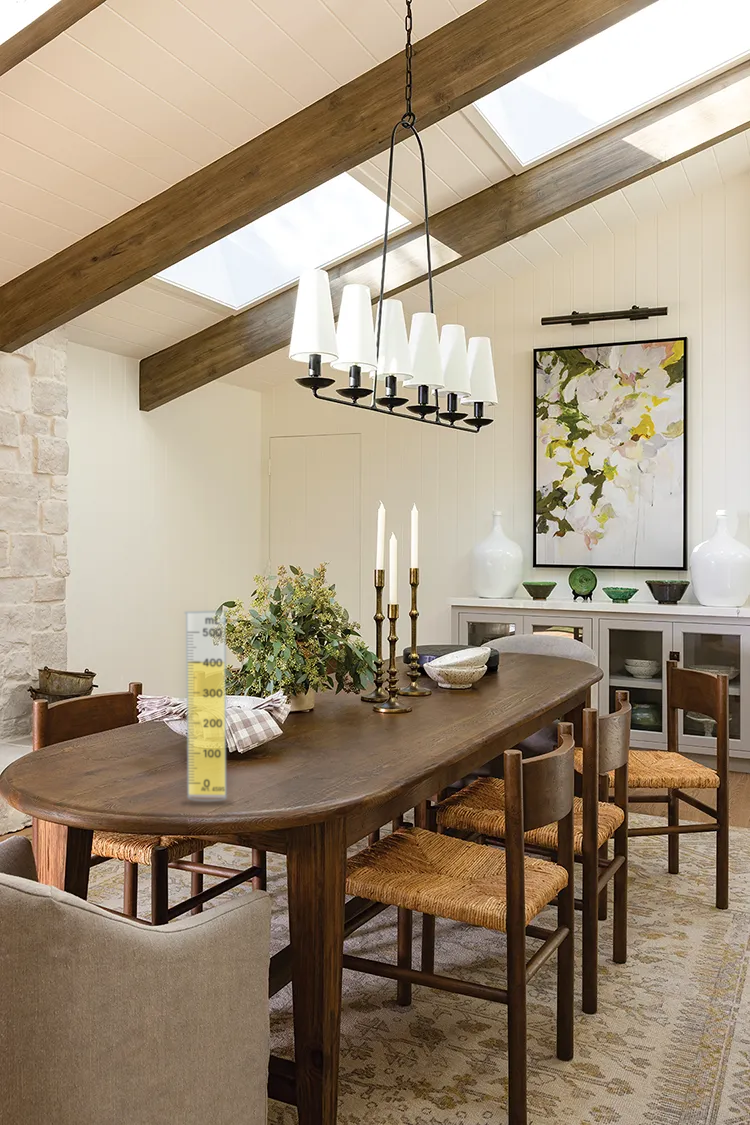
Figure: 400
